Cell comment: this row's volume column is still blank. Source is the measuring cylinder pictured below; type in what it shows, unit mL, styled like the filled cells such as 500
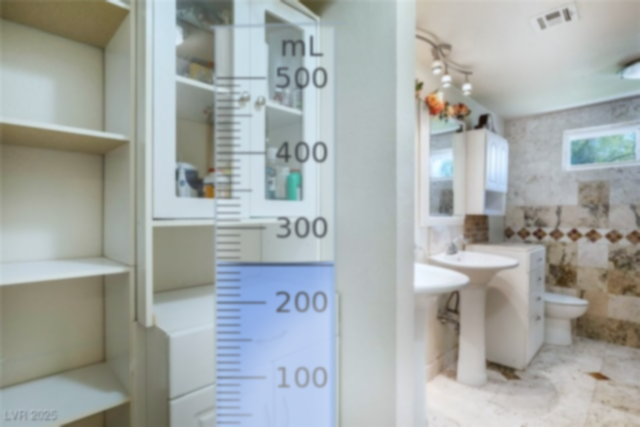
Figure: 250
